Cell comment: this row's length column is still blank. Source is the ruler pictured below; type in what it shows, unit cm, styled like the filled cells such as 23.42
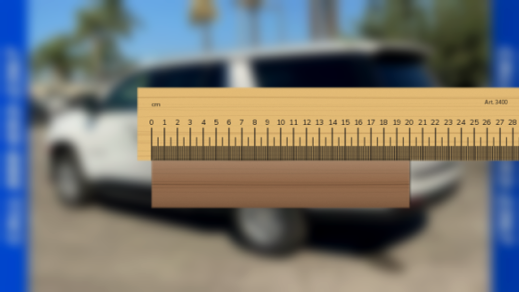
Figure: 20
